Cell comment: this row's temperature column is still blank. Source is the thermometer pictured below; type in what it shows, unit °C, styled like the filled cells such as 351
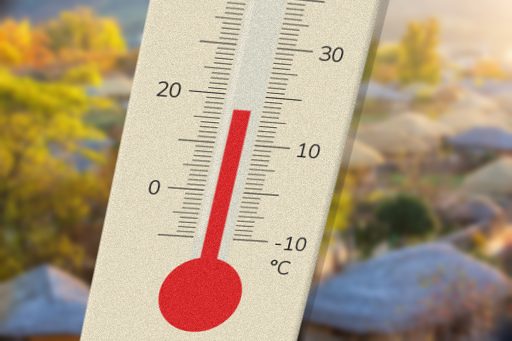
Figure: 17
